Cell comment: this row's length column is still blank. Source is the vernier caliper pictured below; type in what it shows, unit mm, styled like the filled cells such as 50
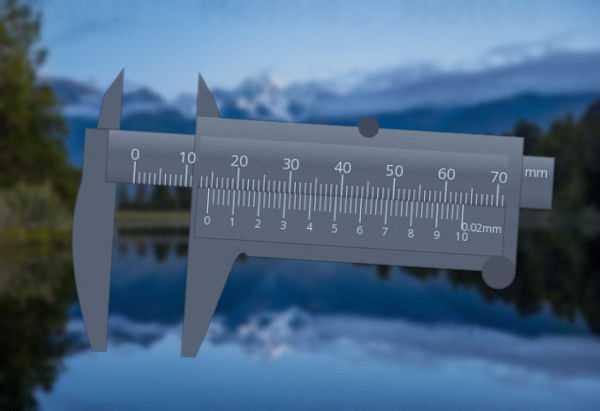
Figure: 14.5
